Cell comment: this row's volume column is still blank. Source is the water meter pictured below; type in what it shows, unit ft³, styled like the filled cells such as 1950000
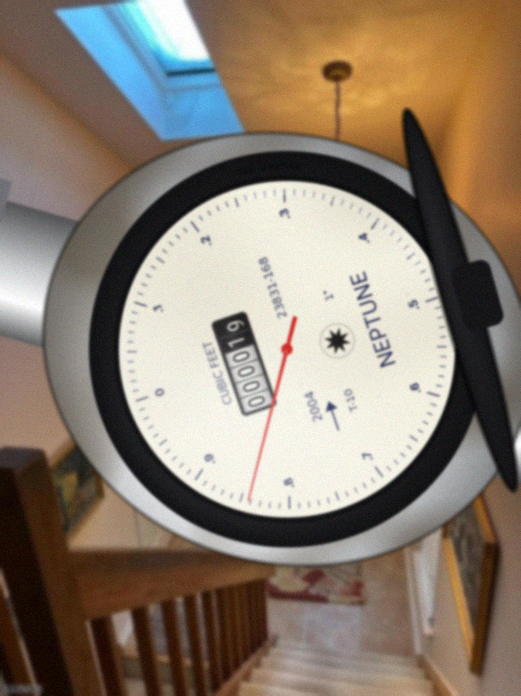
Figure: 18.84
